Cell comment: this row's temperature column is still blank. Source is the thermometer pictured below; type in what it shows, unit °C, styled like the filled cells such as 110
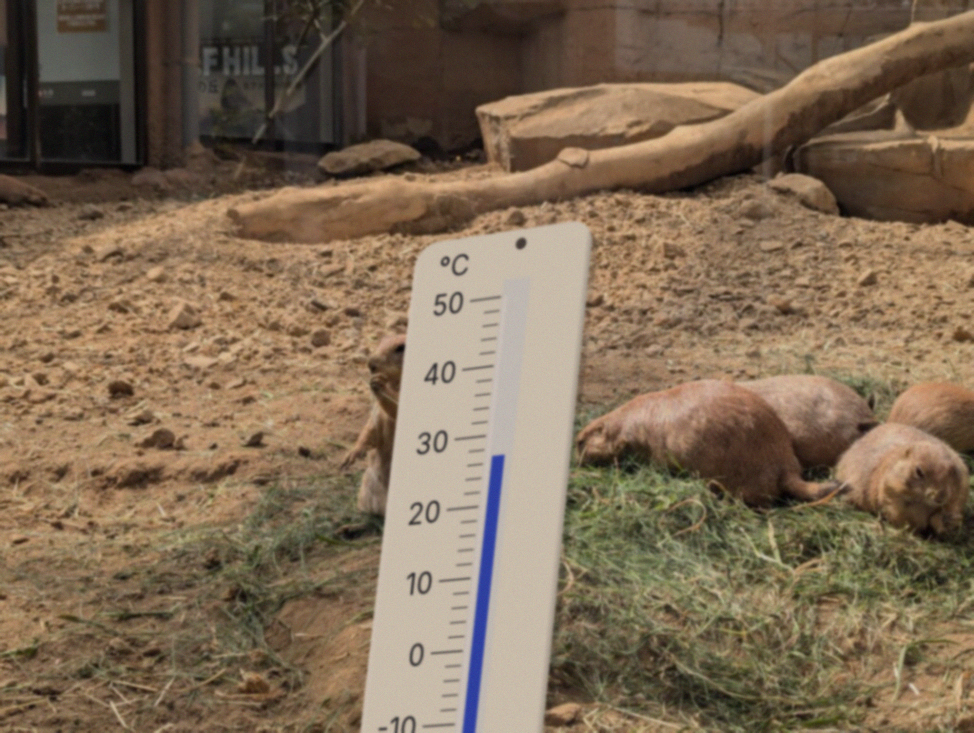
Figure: 27
